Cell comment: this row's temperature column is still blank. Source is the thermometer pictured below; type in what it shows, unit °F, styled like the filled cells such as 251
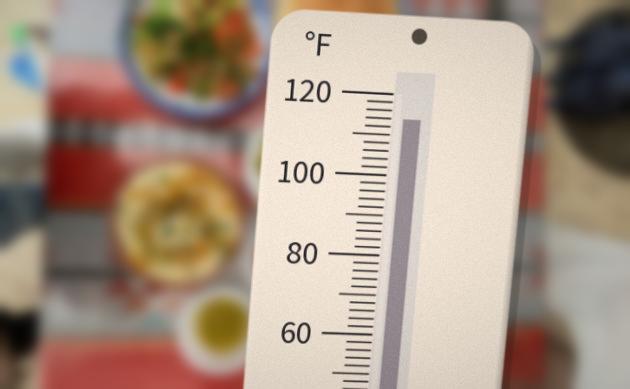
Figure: 114
